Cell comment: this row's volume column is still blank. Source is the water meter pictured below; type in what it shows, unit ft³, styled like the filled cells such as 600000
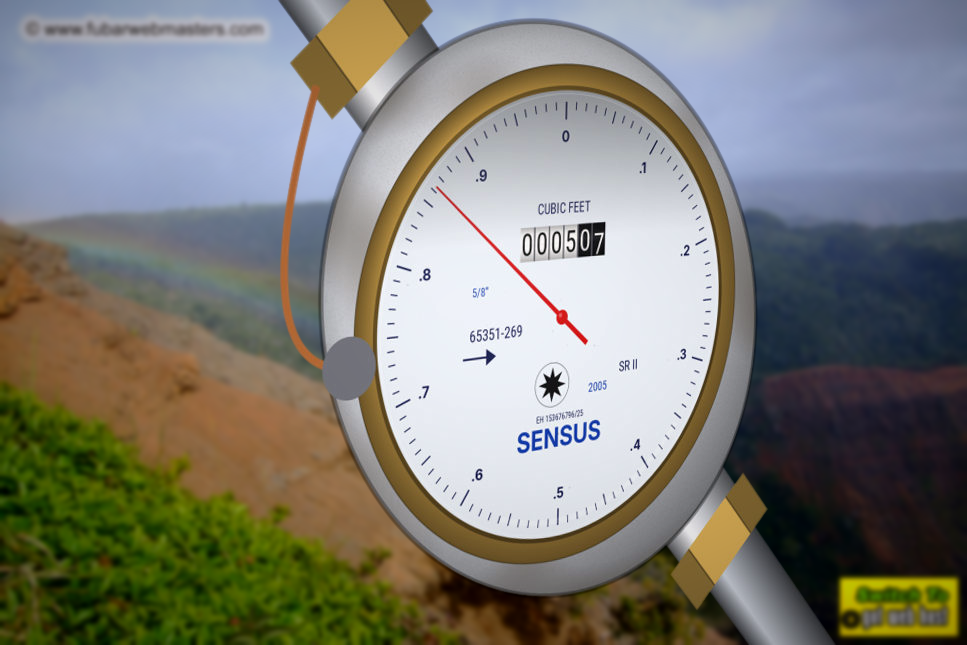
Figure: 506.86
